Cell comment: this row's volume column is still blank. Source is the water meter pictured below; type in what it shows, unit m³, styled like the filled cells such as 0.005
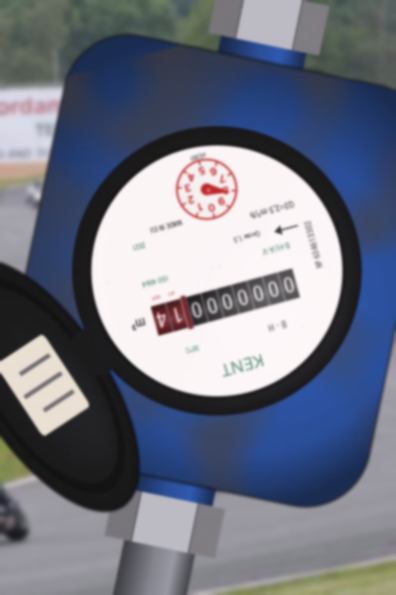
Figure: 0.148
